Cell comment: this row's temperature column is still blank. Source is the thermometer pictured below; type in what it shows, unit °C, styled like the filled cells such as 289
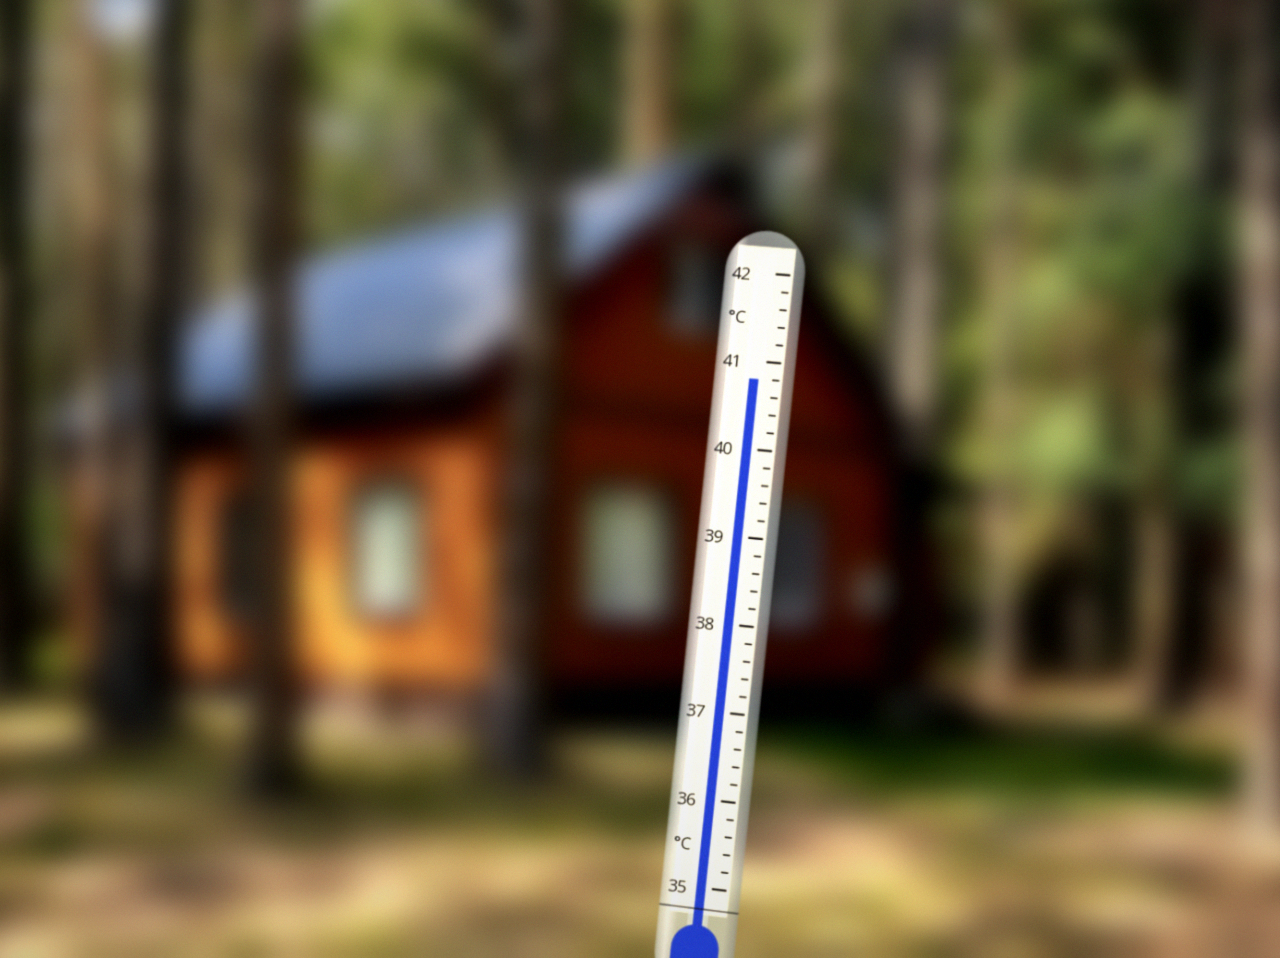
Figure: 40.8
